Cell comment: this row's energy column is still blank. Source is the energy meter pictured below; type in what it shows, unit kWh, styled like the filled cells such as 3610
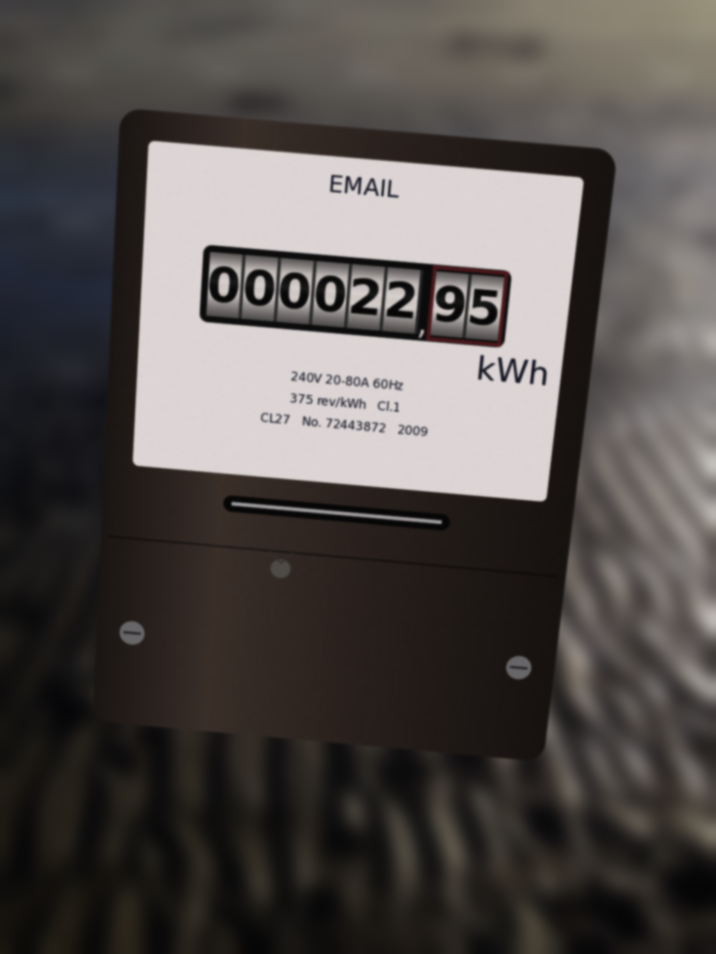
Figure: 22.95
